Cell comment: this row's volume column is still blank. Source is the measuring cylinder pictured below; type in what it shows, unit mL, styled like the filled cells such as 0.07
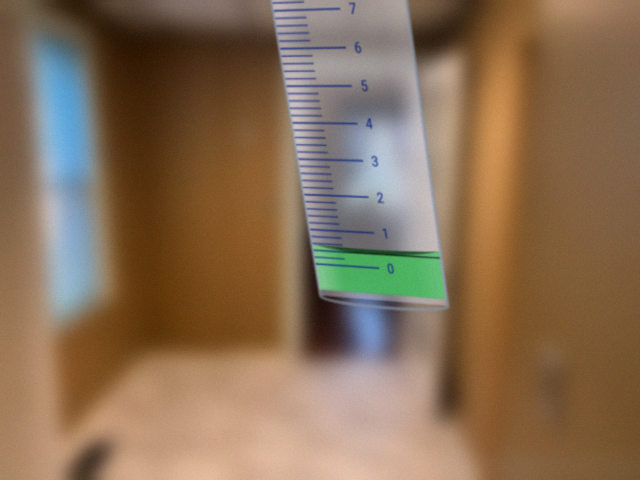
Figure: 0.4
